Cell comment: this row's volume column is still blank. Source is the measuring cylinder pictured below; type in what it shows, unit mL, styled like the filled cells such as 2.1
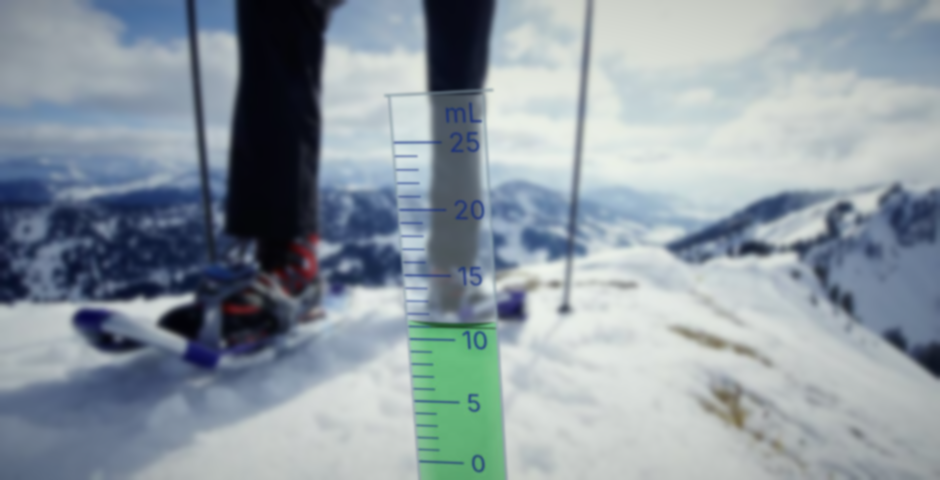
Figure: 11
